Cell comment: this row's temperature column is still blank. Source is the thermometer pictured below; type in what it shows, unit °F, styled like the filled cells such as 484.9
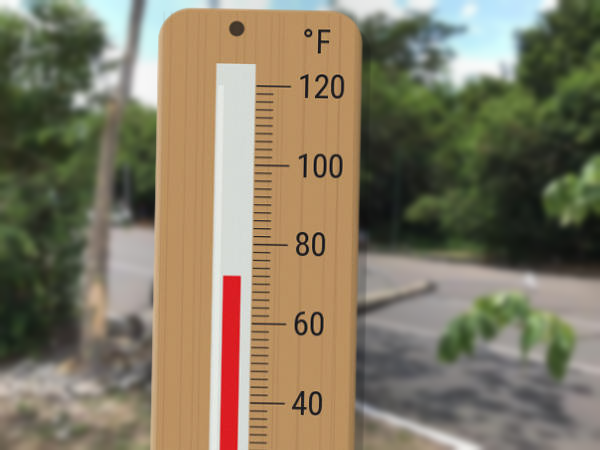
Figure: 72
